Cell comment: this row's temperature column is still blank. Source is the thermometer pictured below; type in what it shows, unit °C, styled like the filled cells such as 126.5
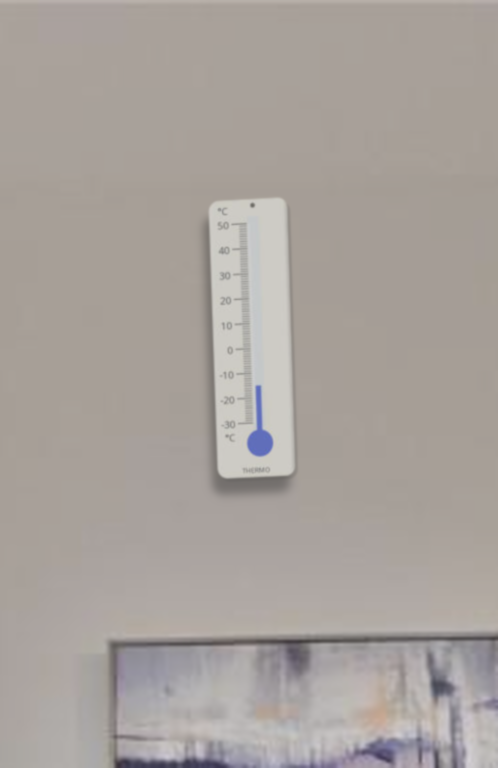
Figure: -15
